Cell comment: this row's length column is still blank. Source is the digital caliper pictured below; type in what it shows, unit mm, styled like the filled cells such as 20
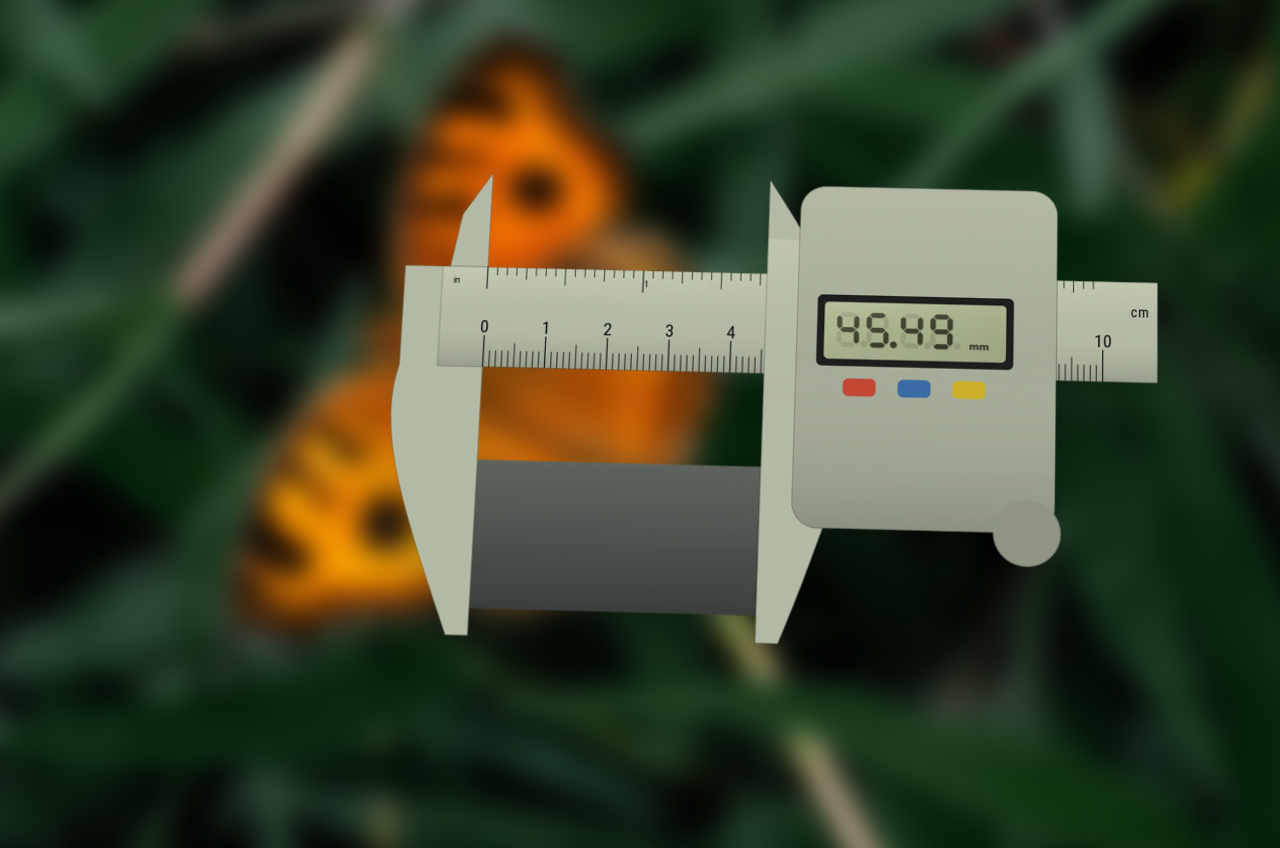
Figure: 45.49
